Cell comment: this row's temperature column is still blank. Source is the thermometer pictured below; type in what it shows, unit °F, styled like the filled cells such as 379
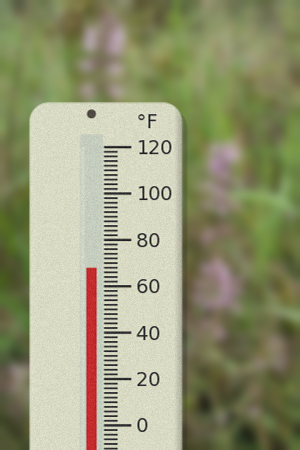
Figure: 68
